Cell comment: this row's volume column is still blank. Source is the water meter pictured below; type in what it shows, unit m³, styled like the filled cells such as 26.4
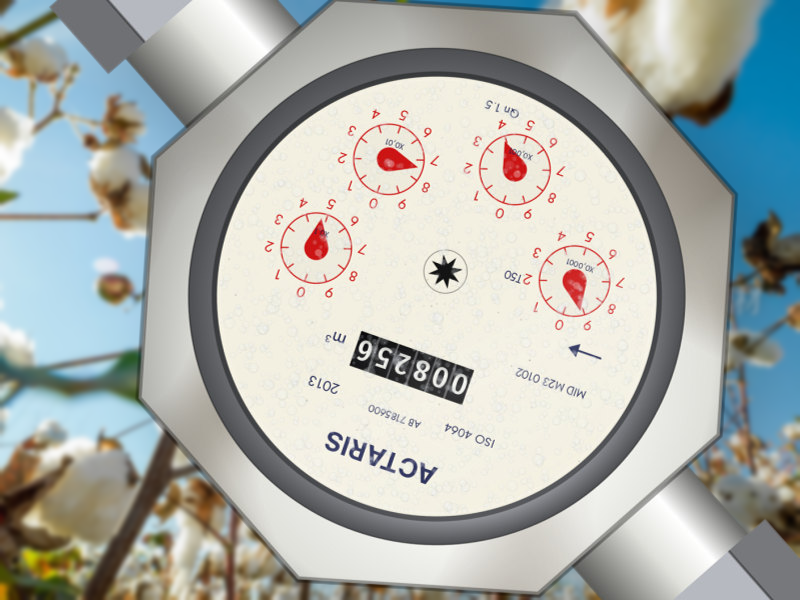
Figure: 8256.4739
